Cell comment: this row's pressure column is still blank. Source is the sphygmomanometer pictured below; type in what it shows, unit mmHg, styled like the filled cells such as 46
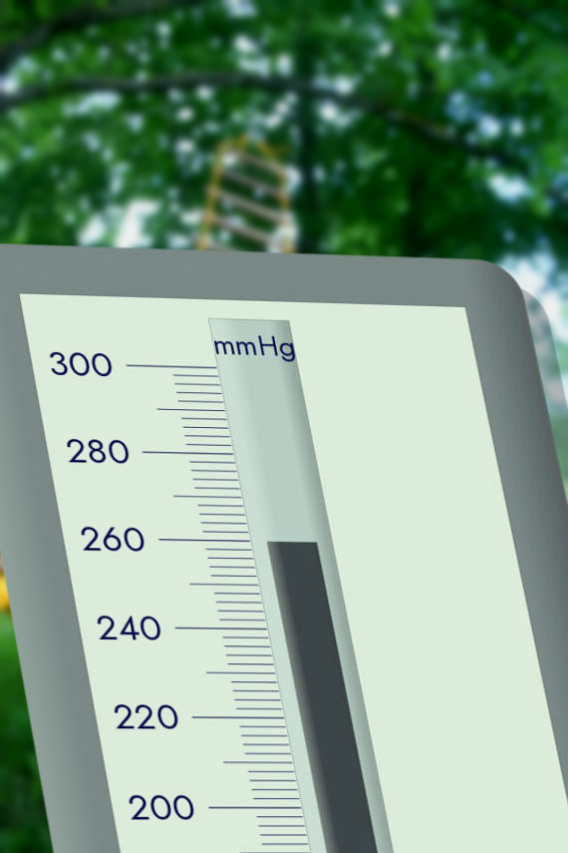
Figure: 260
